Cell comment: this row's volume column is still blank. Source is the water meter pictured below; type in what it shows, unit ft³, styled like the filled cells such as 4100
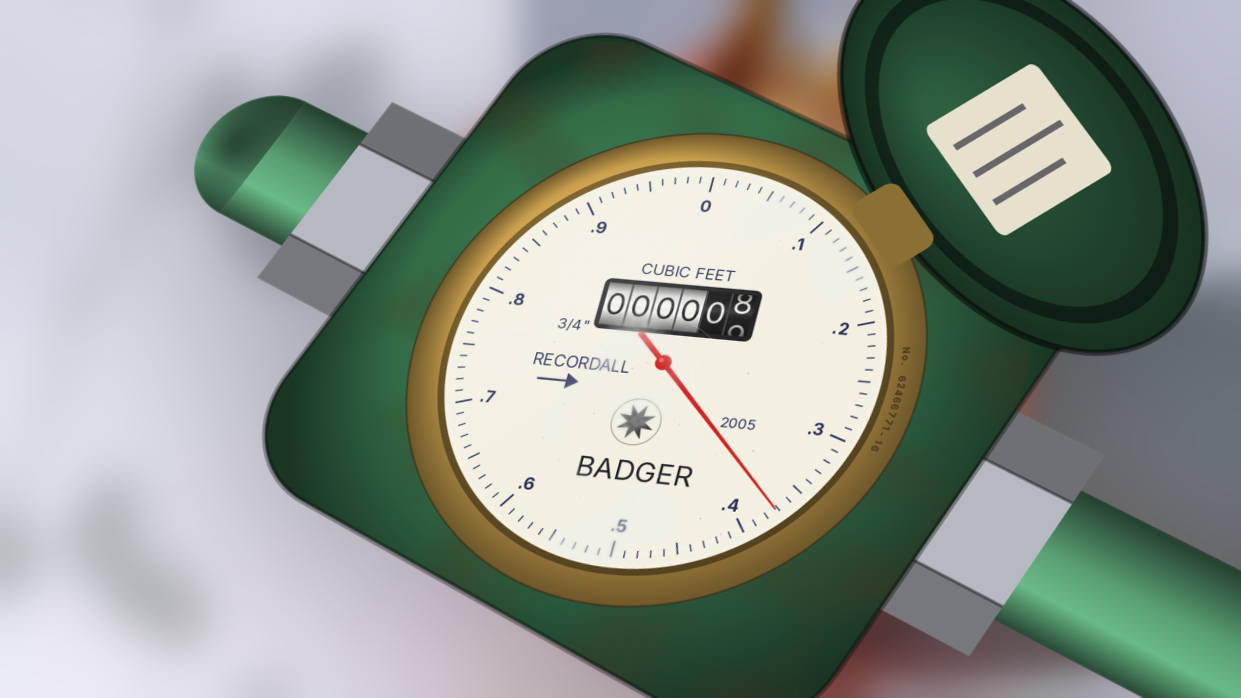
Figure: 8.37
